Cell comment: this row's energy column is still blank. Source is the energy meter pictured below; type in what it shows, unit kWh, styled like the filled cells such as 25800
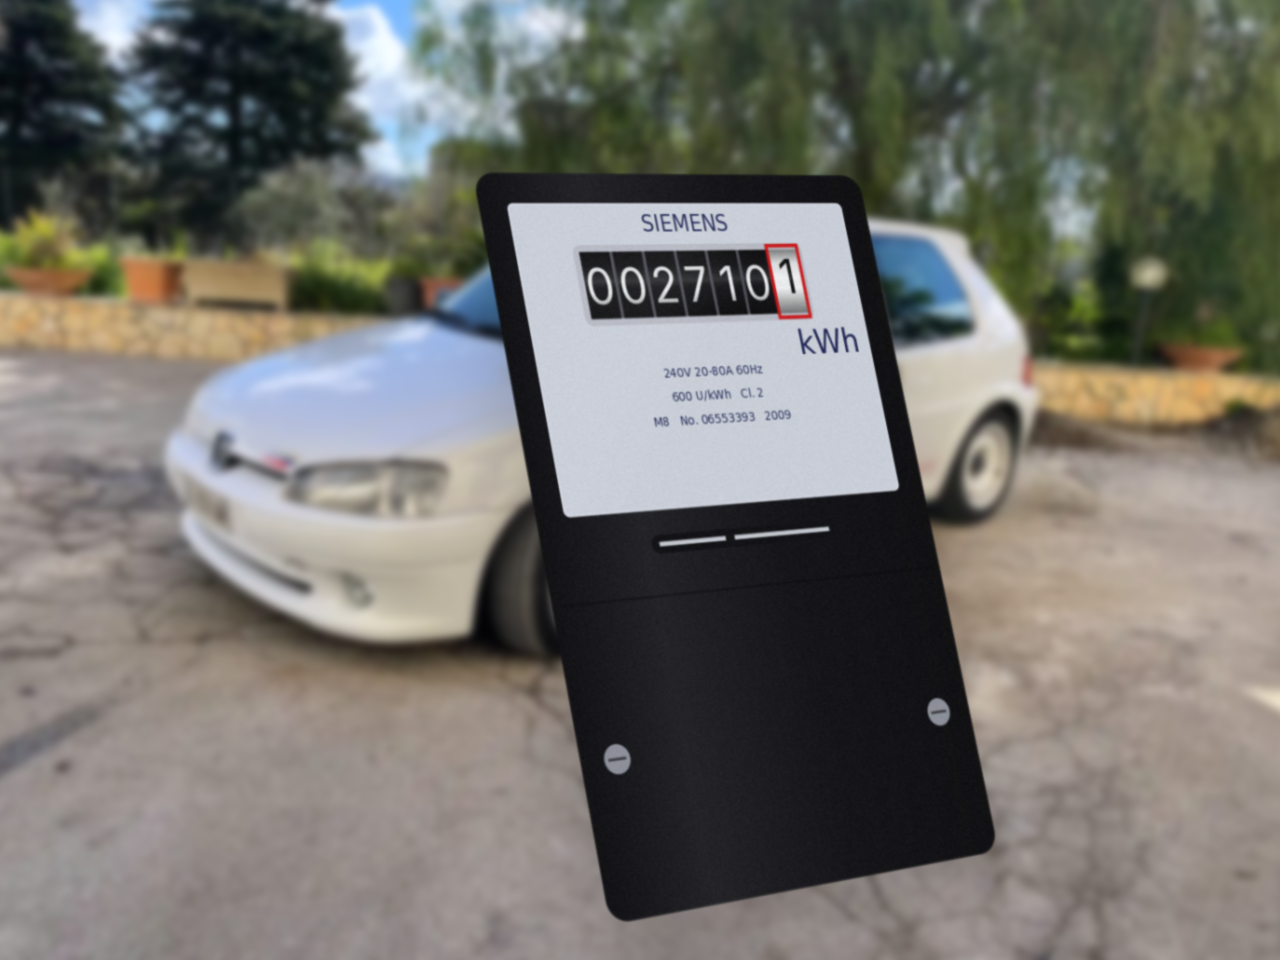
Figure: 2710.1
